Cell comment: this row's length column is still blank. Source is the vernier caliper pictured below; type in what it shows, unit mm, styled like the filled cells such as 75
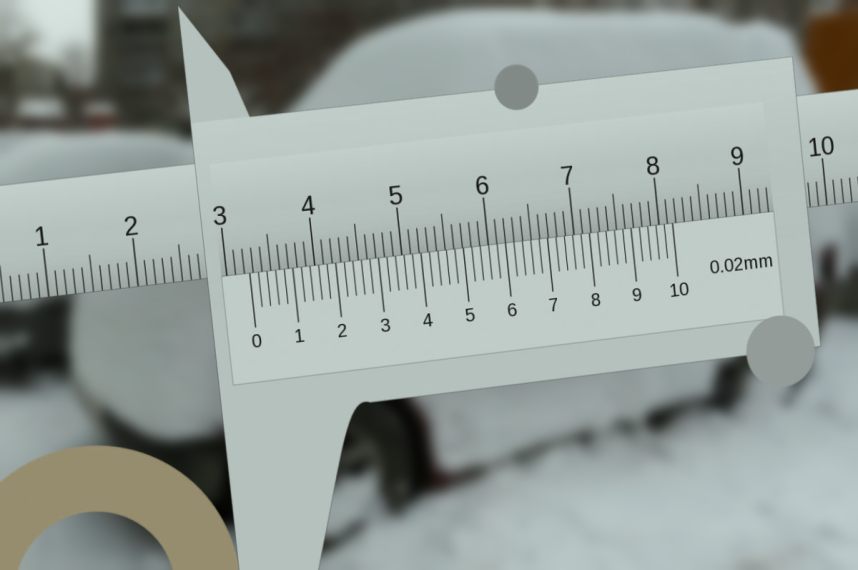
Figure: 32.6
